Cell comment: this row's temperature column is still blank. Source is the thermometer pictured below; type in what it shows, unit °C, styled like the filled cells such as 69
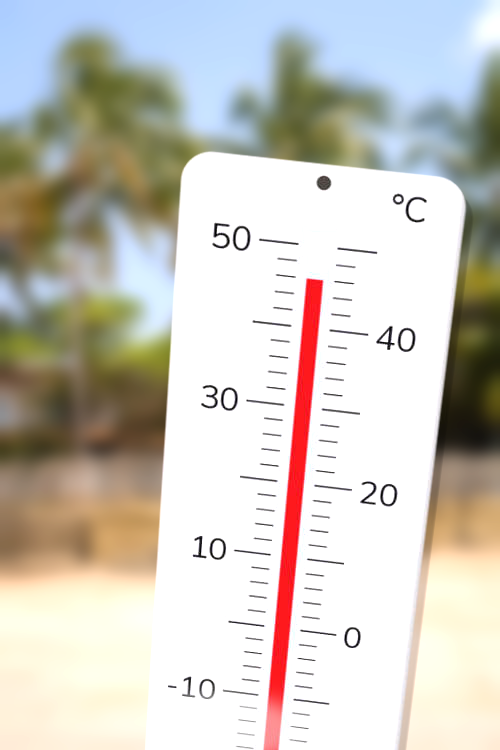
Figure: 46
